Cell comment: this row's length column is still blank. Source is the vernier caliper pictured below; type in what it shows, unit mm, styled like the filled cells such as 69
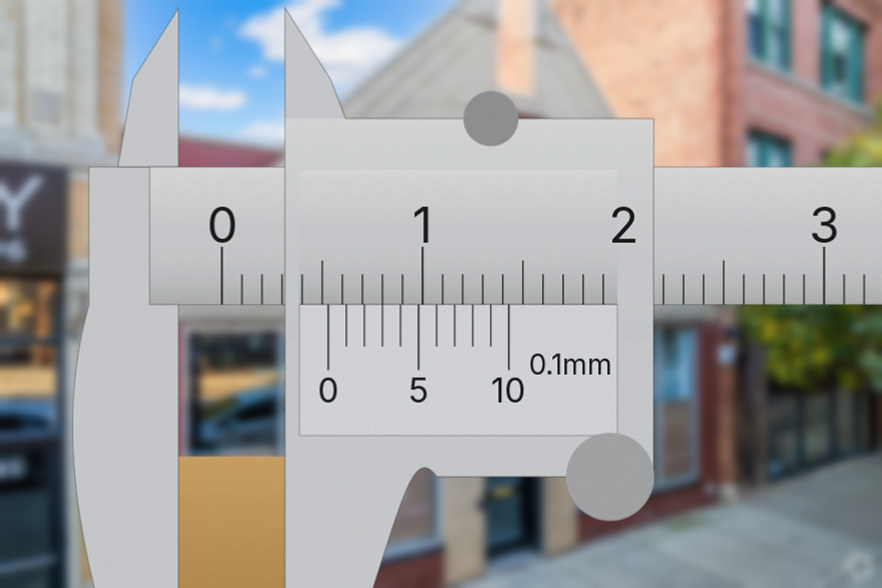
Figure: 5.3
